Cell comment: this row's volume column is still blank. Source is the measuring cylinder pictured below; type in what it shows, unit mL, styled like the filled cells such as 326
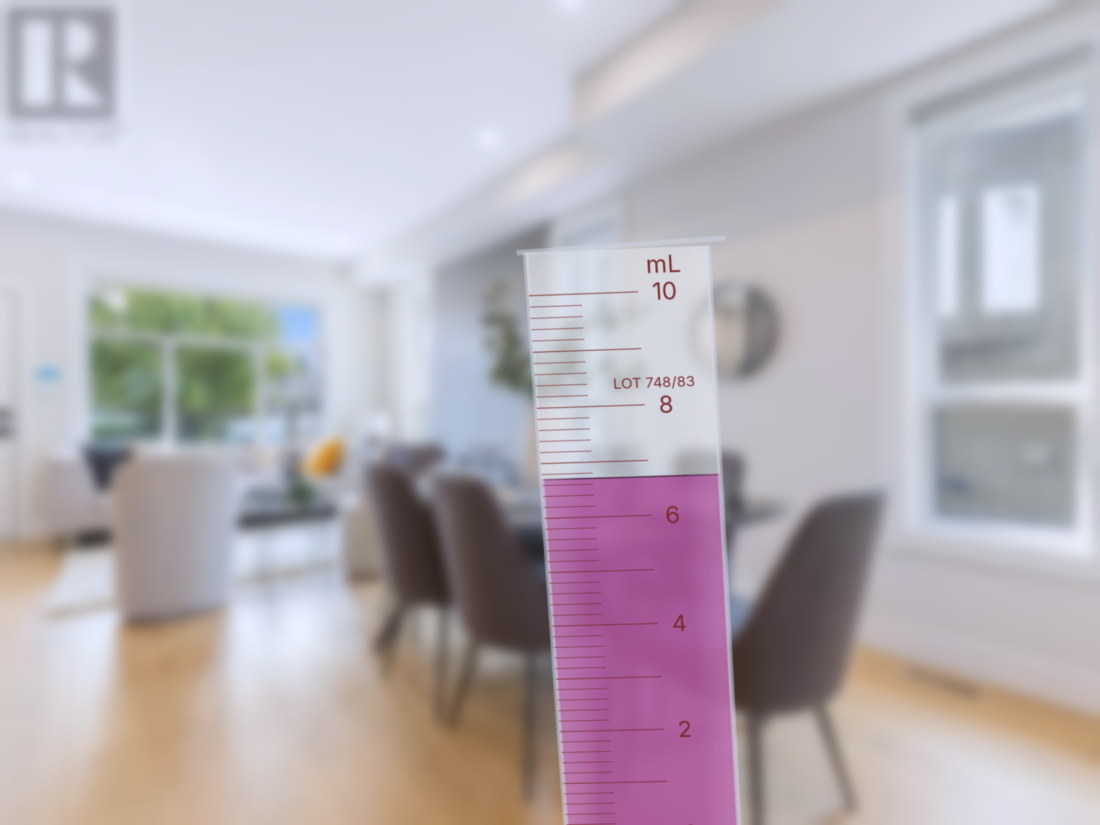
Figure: 6.7
